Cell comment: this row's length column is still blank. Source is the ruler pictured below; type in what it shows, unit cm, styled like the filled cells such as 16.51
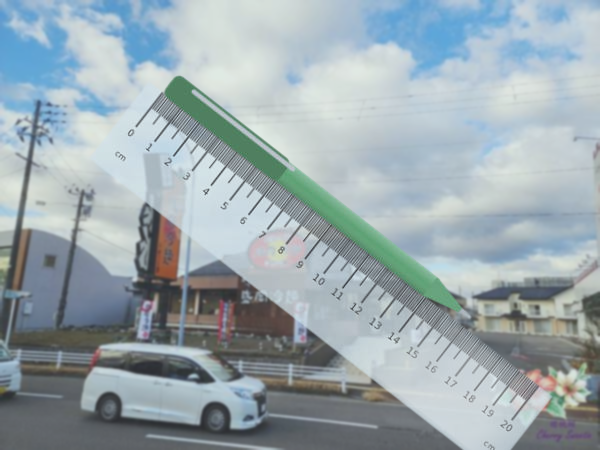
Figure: 16
